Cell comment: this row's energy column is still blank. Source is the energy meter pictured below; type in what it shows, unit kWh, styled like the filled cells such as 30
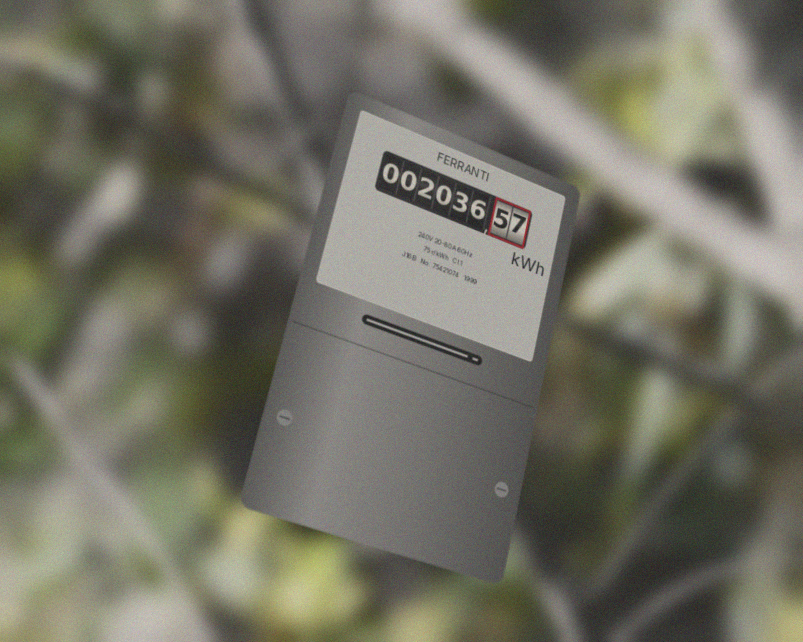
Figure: 2036.57
